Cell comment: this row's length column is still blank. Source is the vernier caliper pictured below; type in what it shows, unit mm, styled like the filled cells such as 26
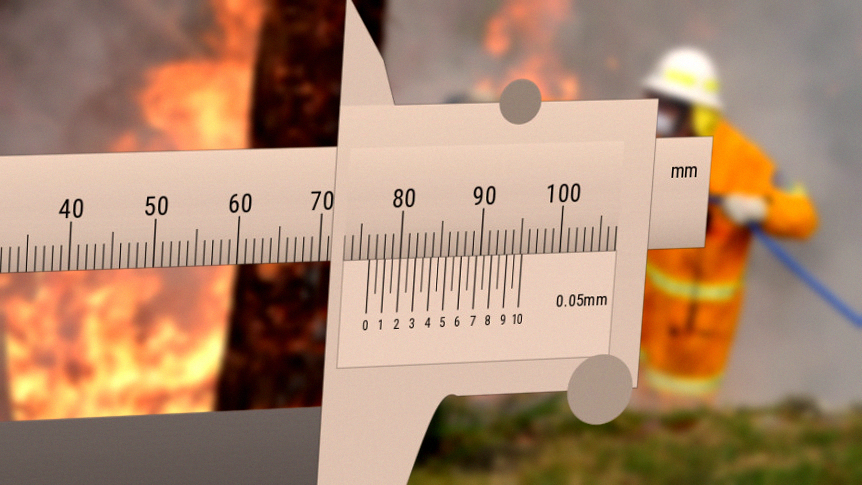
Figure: 76.2
